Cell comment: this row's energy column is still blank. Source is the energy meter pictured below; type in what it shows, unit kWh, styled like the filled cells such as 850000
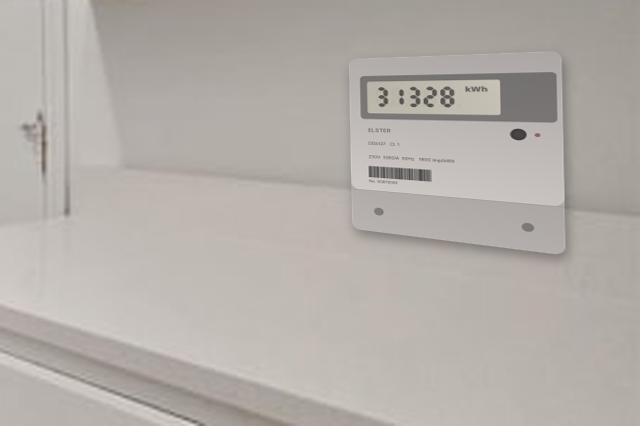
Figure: 31328
